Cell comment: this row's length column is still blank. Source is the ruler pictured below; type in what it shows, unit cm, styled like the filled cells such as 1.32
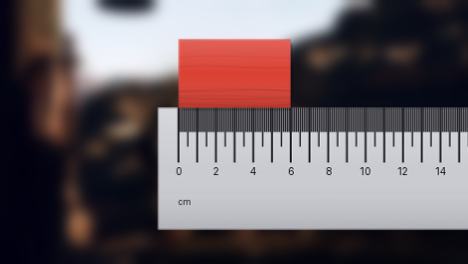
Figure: 6
